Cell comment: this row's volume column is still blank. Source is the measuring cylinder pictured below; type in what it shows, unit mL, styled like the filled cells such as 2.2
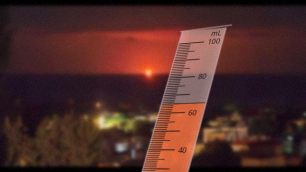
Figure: 65
